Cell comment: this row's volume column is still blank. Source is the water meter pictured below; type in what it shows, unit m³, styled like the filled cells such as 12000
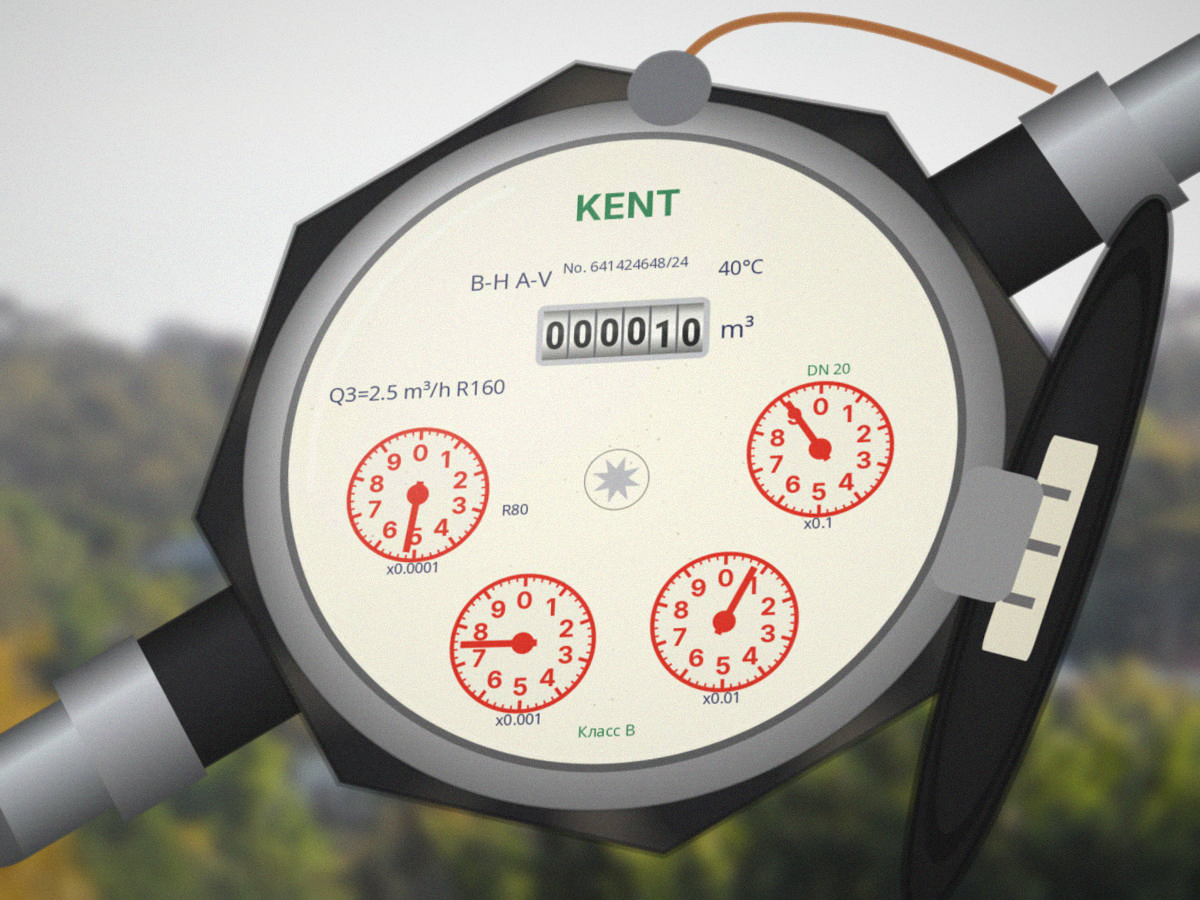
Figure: 9.9075
